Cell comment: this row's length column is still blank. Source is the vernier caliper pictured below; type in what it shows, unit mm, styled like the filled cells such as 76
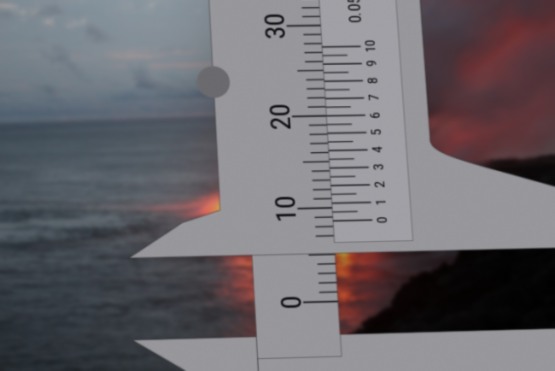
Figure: 8.6
